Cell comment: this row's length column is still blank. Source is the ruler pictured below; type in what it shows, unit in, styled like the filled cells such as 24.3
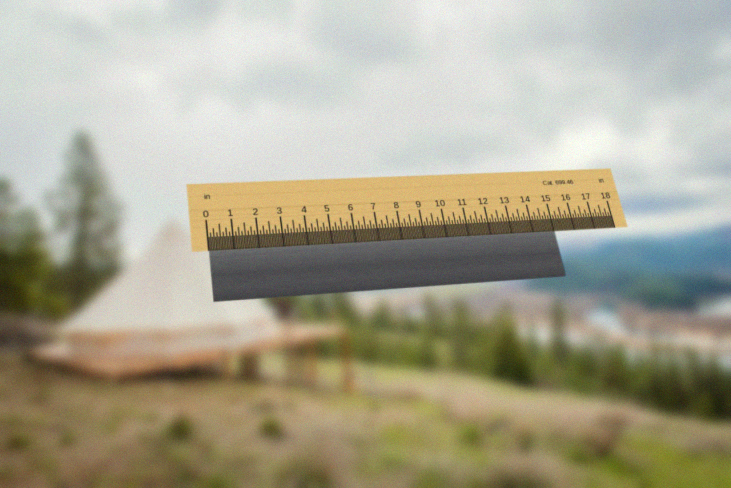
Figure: 15
